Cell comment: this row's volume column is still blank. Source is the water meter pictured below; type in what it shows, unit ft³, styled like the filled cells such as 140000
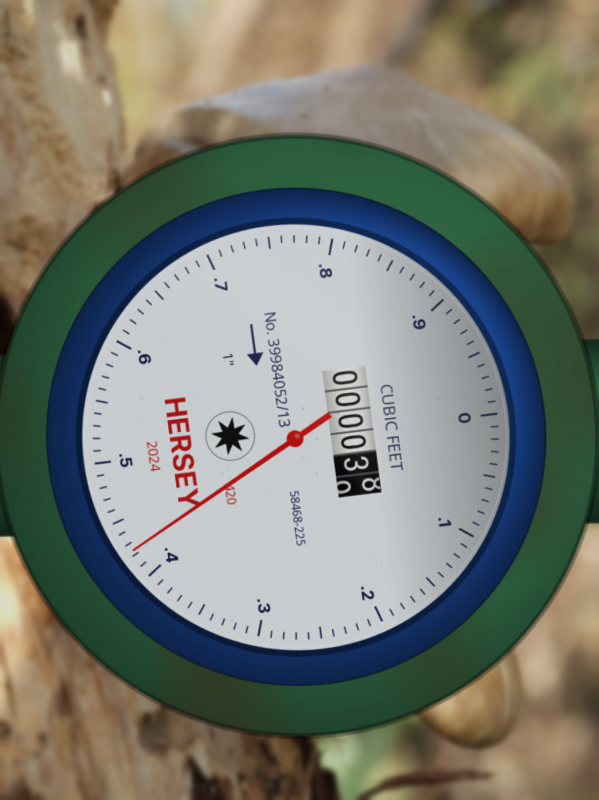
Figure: 38.42
